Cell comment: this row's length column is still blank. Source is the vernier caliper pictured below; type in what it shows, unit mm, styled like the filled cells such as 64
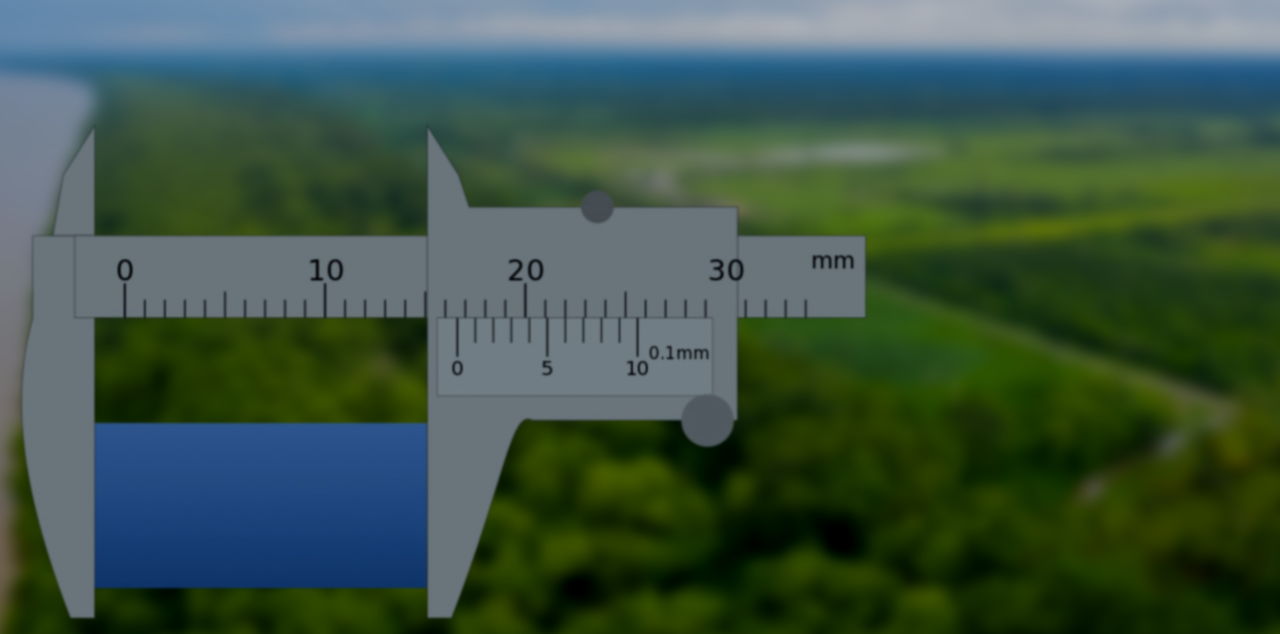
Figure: 16.6
